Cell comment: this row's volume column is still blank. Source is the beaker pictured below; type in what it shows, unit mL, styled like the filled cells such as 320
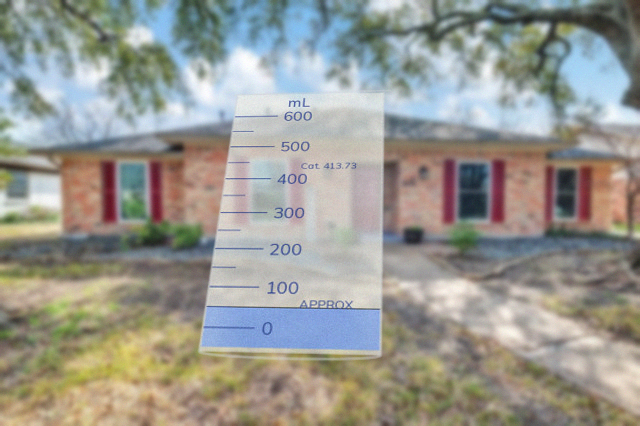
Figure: 50
